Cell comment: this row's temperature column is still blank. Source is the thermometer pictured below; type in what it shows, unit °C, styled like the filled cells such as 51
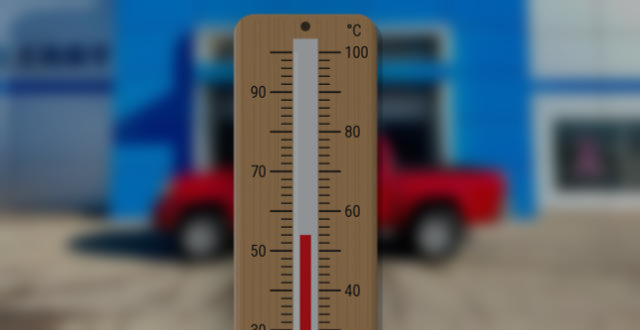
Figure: 54
